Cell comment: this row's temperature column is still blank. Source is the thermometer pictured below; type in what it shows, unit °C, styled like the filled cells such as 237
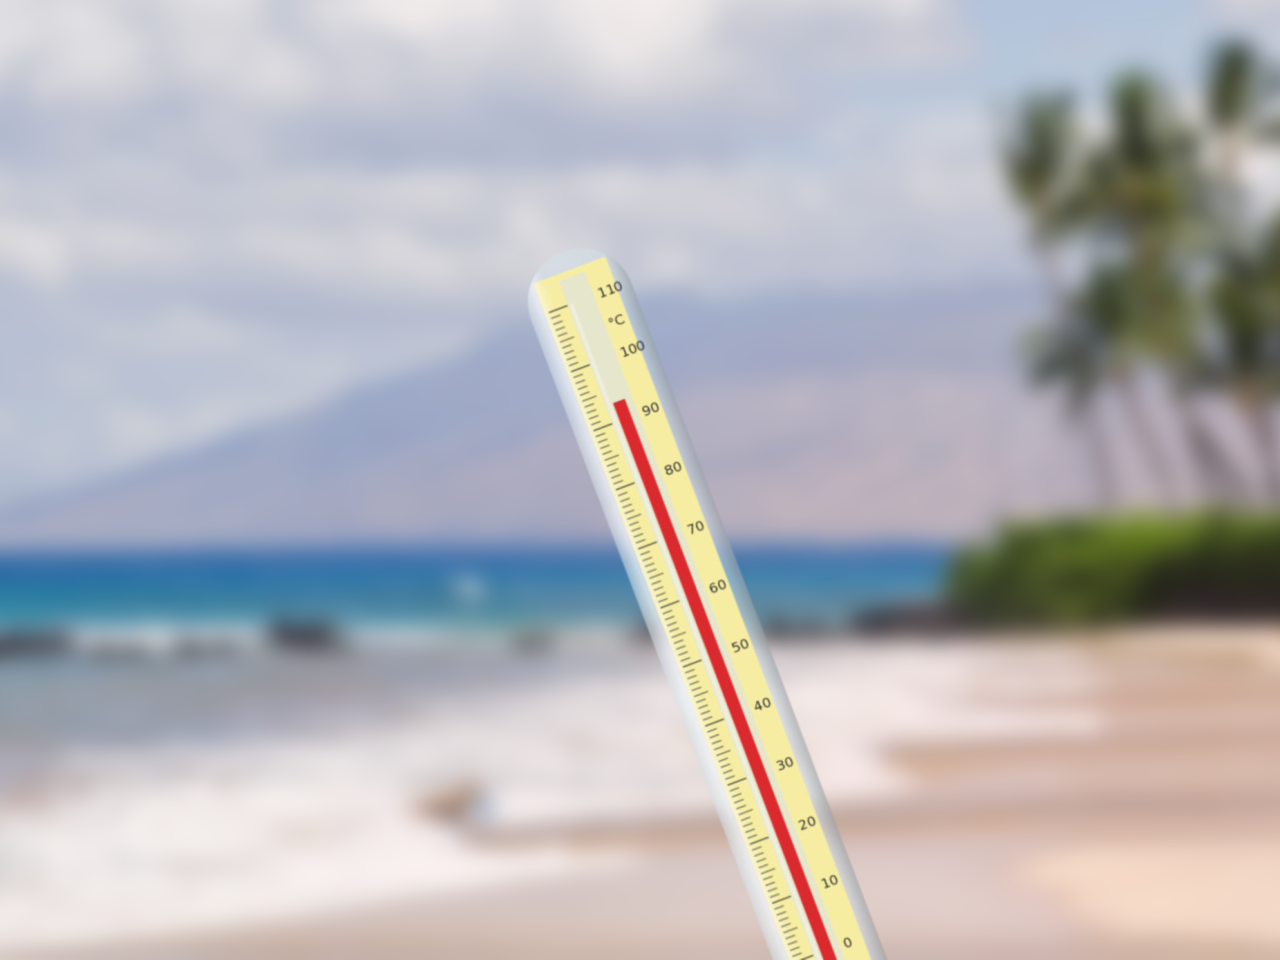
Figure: 93
